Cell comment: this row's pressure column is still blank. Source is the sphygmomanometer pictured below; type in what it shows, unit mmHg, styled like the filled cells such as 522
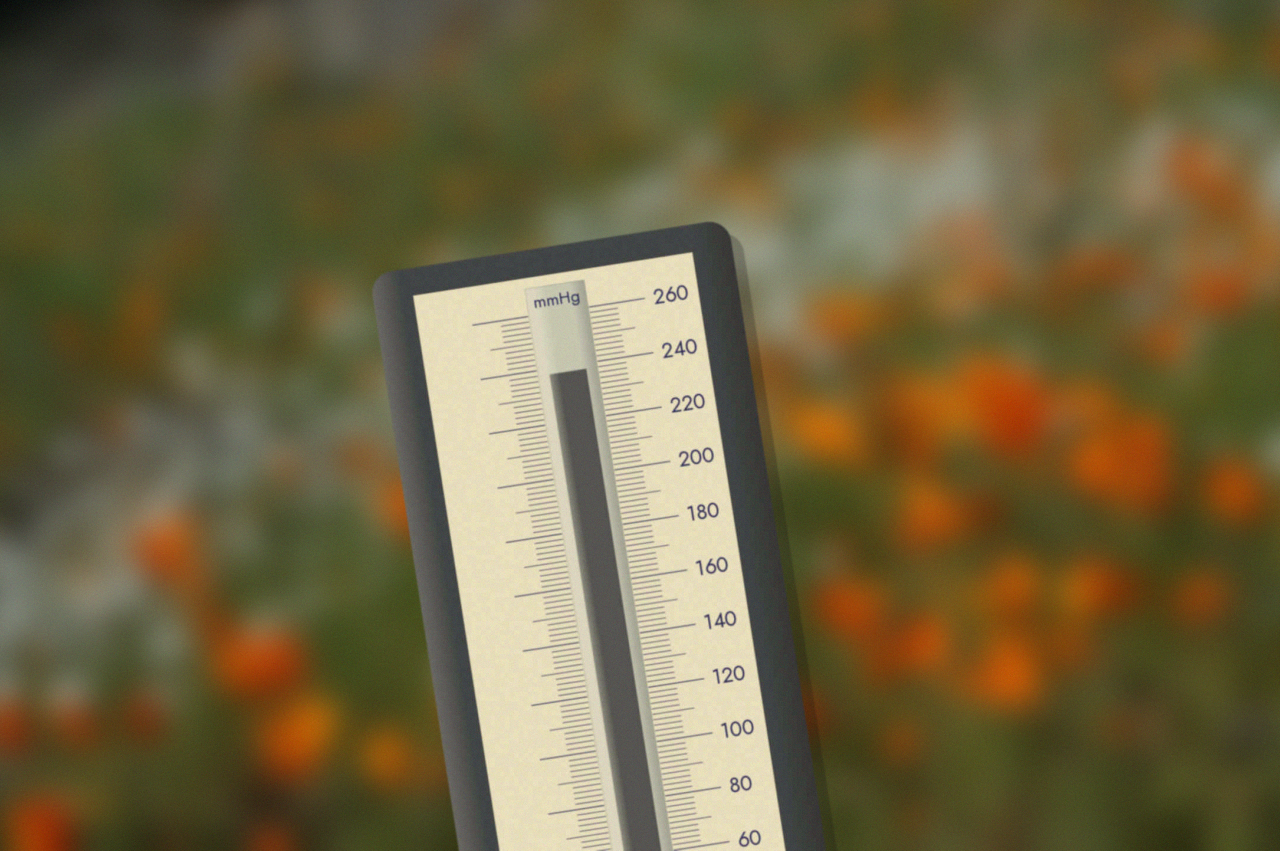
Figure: 238
